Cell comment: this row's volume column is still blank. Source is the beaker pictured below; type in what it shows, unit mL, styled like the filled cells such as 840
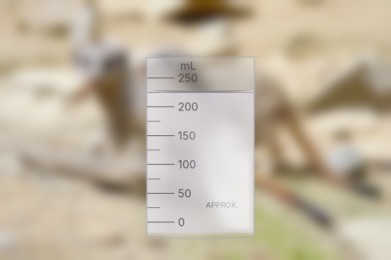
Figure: 225
